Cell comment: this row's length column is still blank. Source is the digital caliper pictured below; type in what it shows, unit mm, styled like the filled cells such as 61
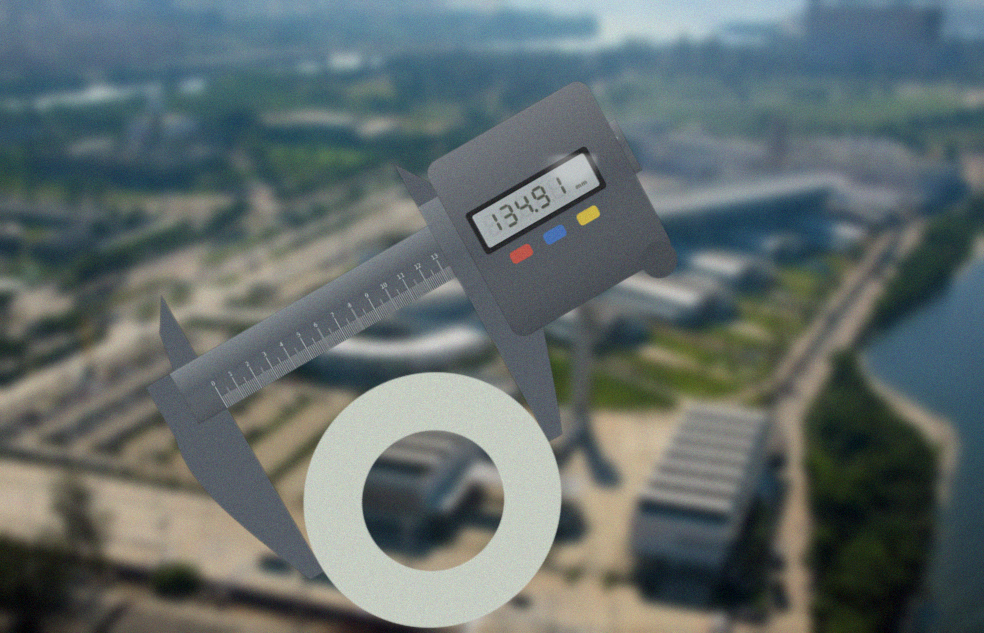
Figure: 134.91
